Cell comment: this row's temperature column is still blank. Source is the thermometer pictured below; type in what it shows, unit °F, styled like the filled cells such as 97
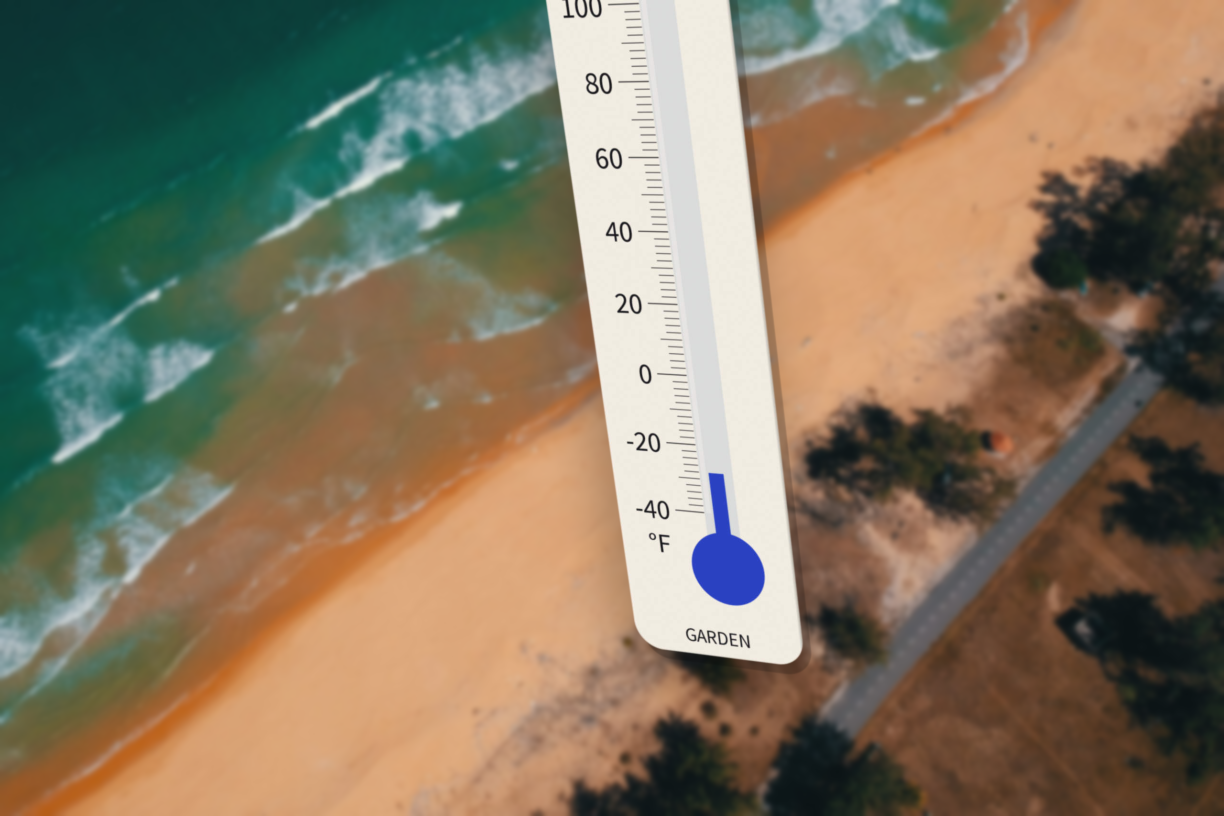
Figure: -28
